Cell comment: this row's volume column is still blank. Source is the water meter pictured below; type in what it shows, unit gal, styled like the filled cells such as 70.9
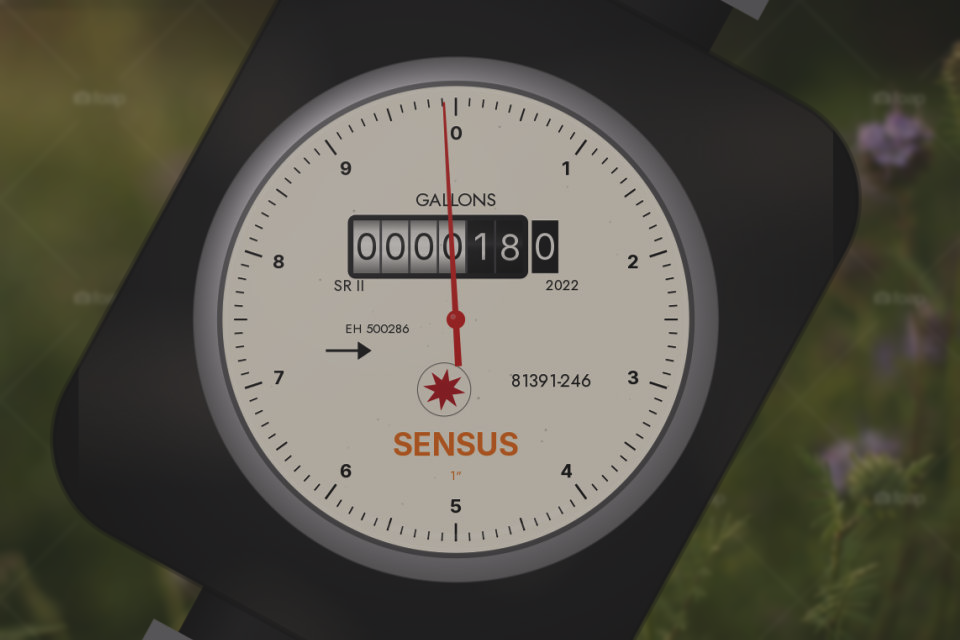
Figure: 179.9
